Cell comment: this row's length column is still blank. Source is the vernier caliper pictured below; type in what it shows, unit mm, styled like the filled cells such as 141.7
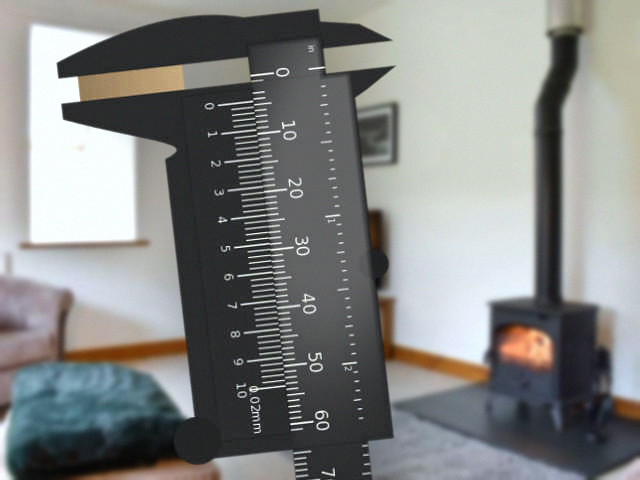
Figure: 4.4
